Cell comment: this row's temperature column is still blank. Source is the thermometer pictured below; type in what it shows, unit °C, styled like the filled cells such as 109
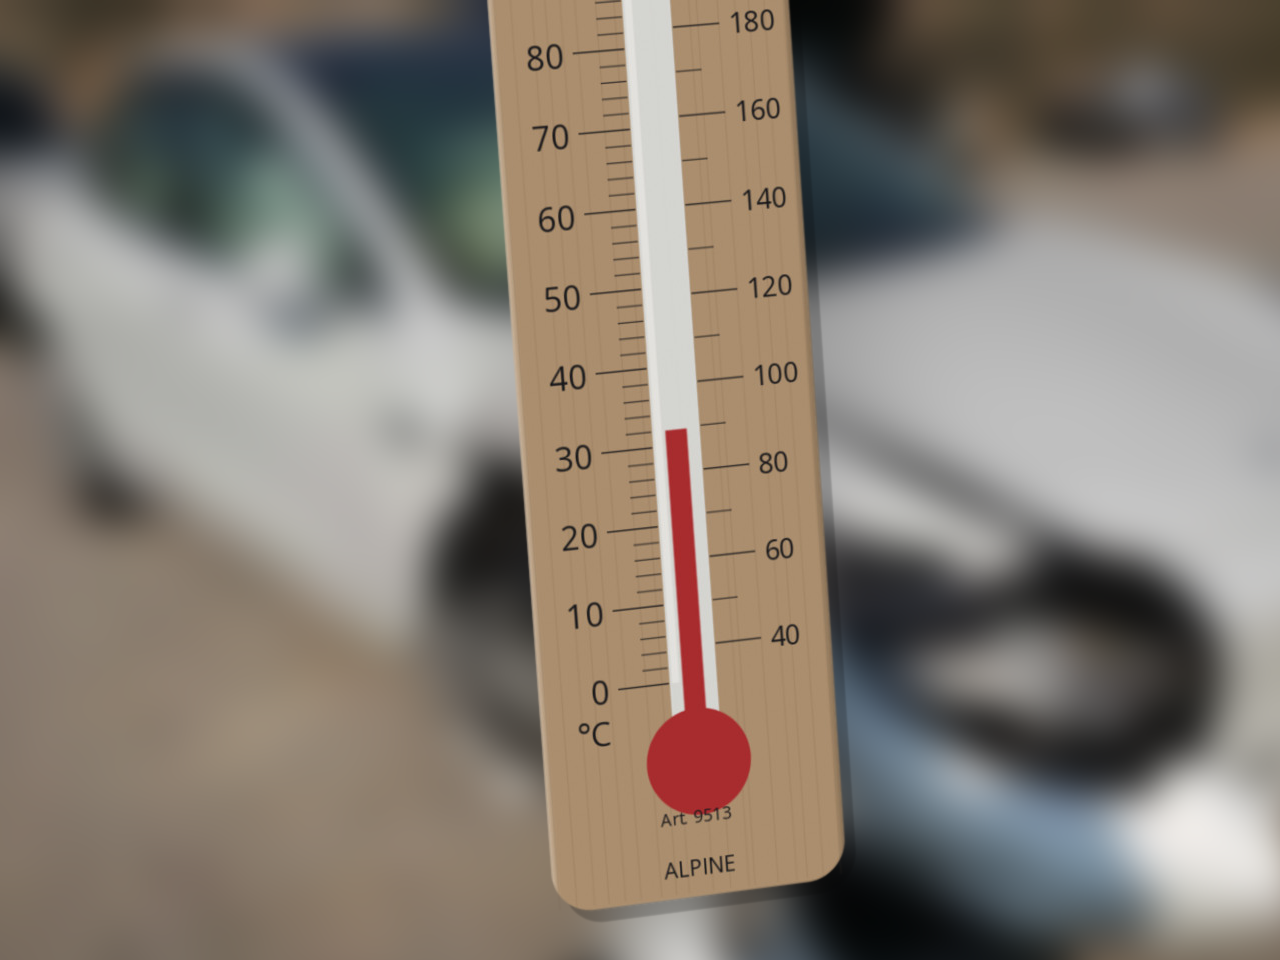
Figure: 32
